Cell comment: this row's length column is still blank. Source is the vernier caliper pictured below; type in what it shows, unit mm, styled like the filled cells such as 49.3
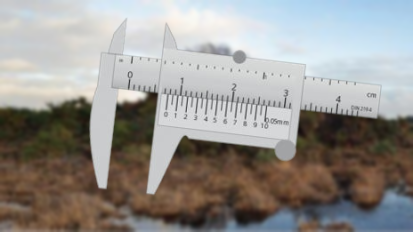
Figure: 7.6
